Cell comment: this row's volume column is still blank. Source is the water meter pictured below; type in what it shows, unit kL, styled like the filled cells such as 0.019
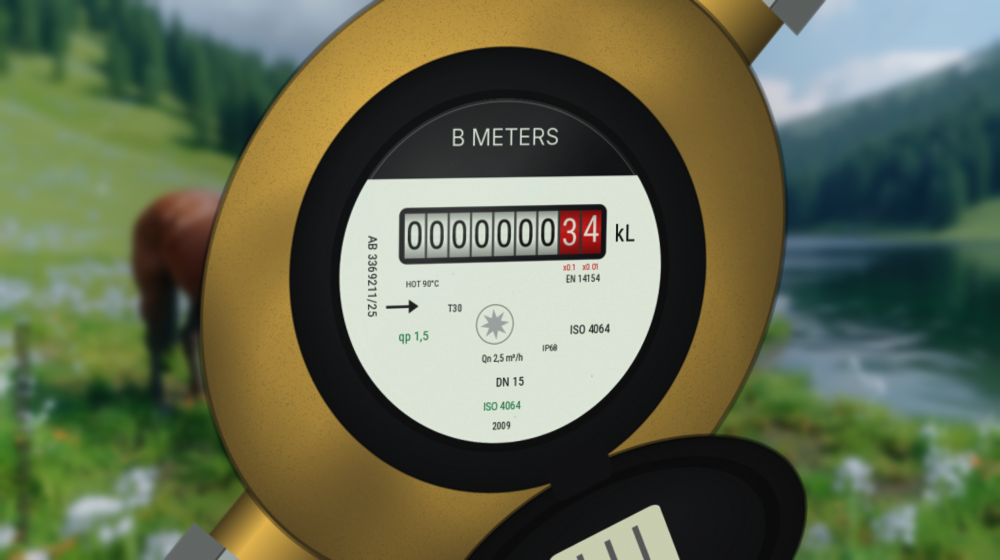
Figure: 0.34
